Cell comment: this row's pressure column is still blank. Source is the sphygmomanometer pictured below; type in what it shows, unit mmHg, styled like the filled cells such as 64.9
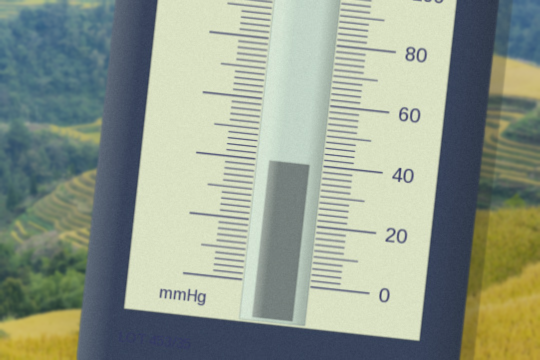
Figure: 40
